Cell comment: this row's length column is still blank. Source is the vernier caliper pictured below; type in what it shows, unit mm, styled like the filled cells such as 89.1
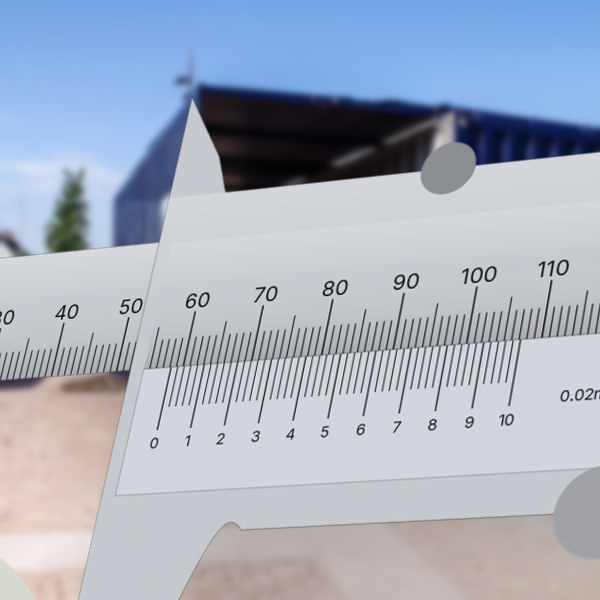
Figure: 58.2
